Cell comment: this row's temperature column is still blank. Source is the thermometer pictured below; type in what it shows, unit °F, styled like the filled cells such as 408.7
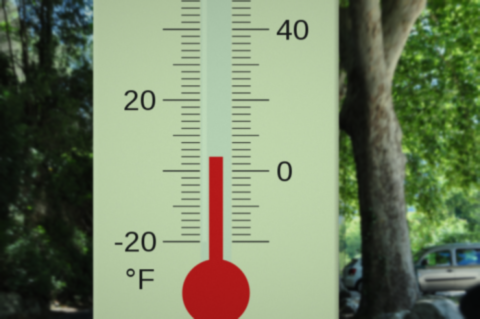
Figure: 4
